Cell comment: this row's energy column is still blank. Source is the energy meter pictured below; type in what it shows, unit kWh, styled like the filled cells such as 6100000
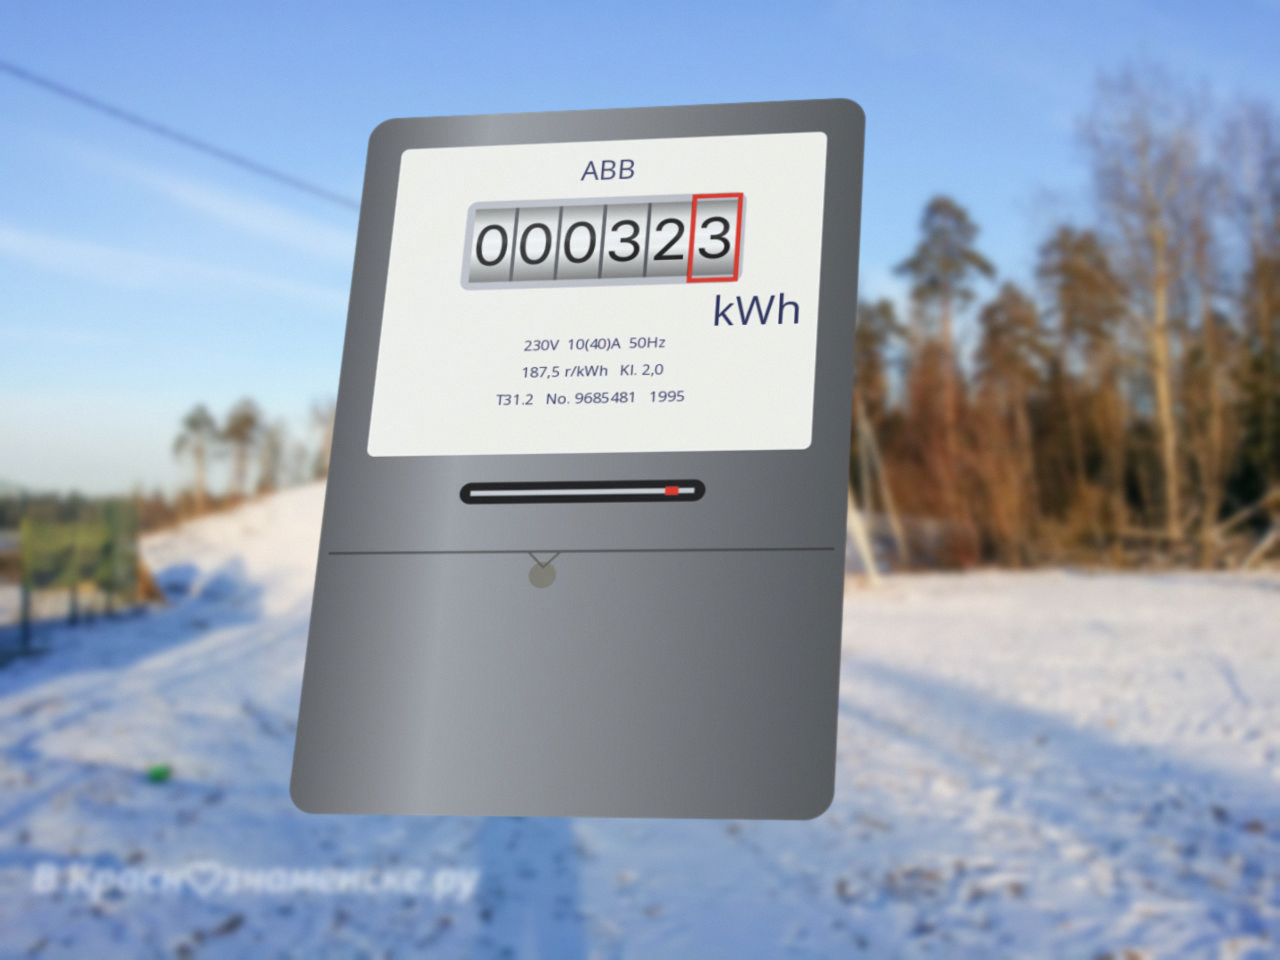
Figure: 32.3
